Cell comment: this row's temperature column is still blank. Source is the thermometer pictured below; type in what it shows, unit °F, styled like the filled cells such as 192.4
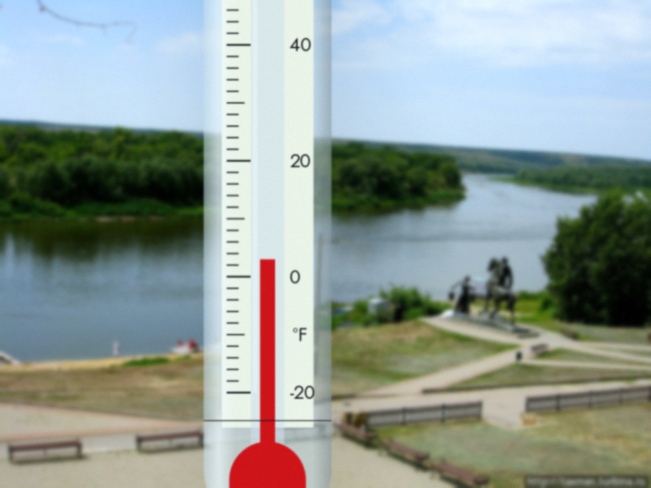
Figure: 3
